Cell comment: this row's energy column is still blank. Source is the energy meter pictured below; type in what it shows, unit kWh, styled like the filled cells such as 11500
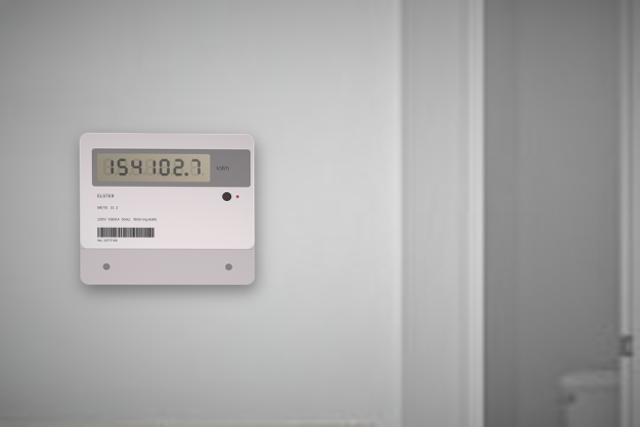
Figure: 154102.7
